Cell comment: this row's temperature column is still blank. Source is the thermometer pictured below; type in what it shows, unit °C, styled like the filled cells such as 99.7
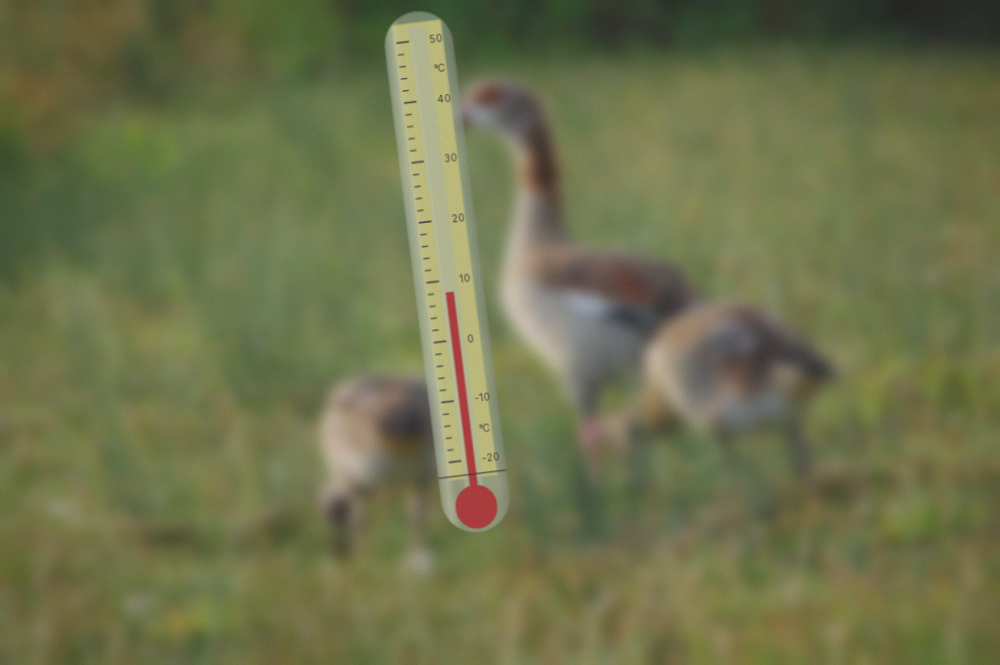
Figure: 8
